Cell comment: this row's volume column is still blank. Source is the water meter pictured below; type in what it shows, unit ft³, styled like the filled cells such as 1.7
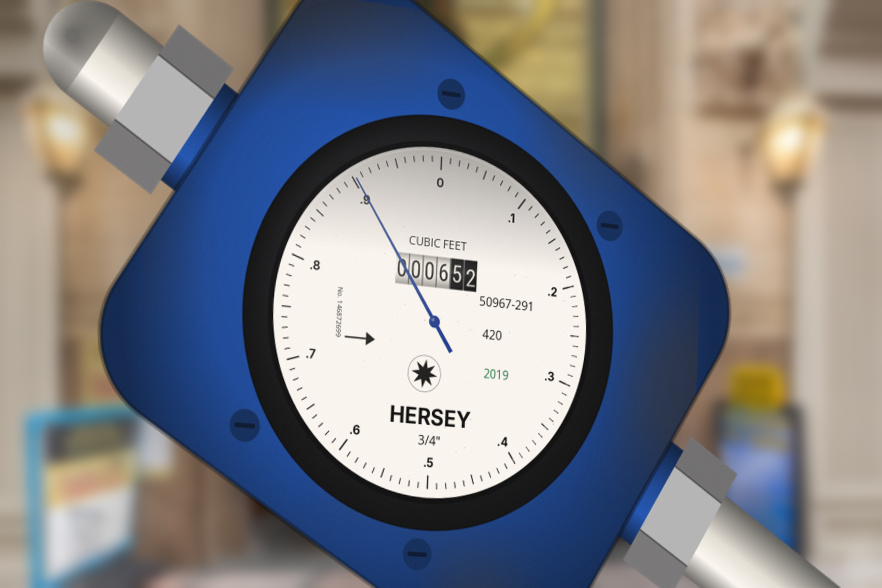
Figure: 651.90
